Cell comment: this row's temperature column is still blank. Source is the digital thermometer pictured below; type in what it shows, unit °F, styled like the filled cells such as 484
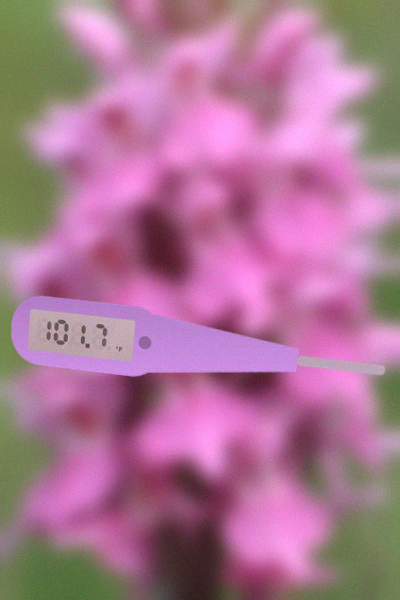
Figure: 101.7
